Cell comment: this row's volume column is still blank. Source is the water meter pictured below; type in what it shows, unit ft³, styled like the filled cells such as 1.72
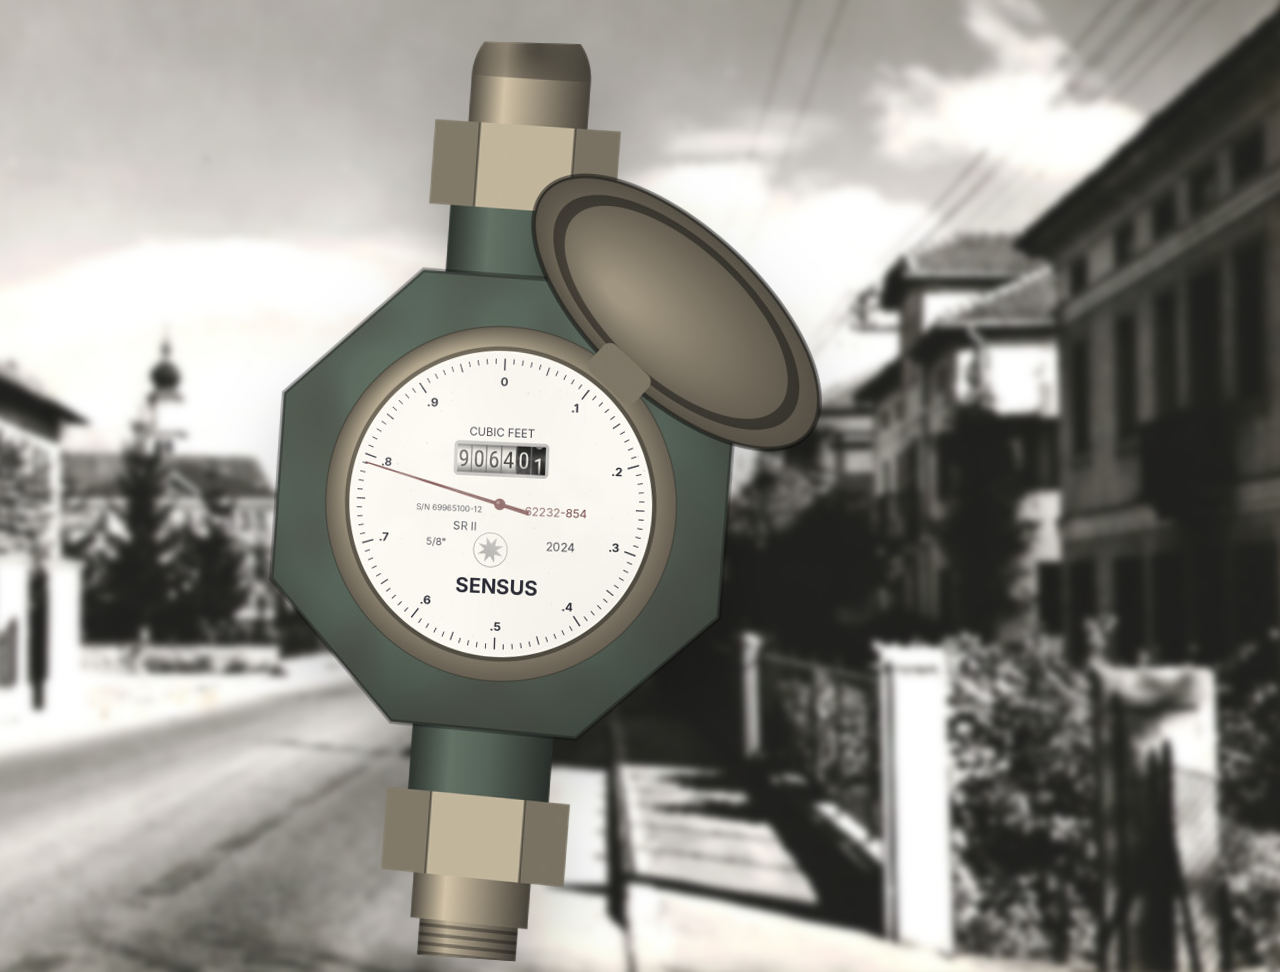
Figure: 906400.79
